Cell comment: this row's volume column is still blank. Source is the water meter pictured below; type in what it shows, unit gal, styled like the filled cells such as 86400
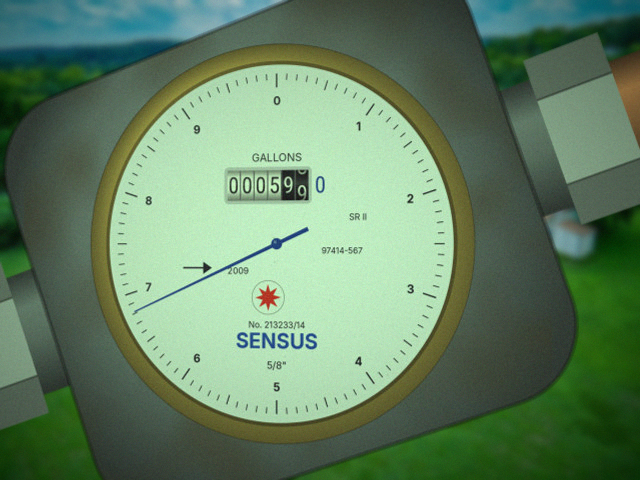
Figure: 5986.8
